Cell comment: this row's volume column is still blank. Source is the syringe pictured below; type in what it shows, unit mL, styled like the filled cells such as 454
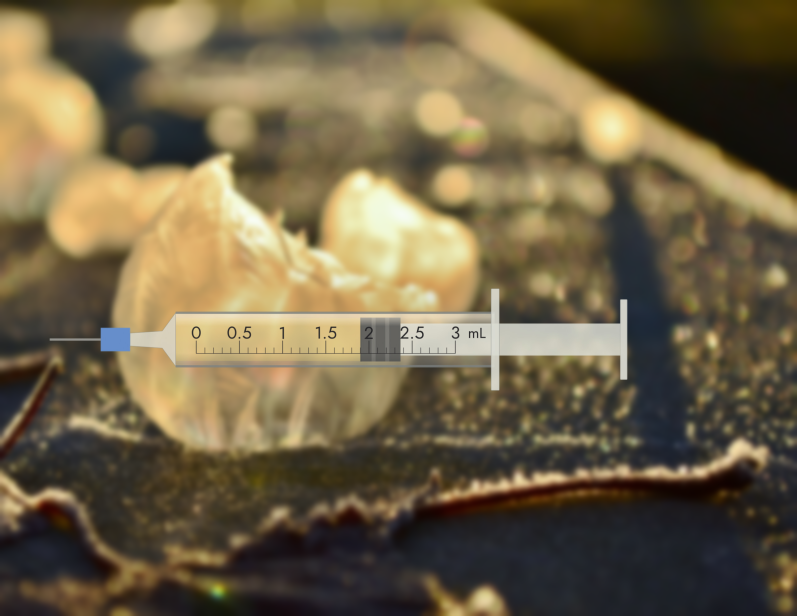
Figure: 1.9
